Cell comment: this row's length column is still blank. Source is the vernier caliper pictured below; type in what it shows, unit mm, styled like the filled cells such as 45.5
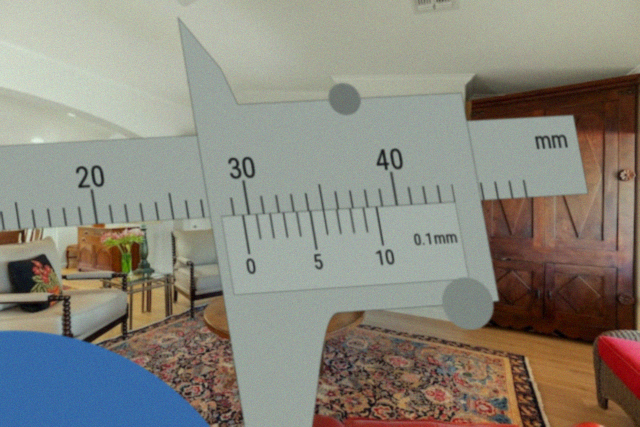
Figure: 29.6
